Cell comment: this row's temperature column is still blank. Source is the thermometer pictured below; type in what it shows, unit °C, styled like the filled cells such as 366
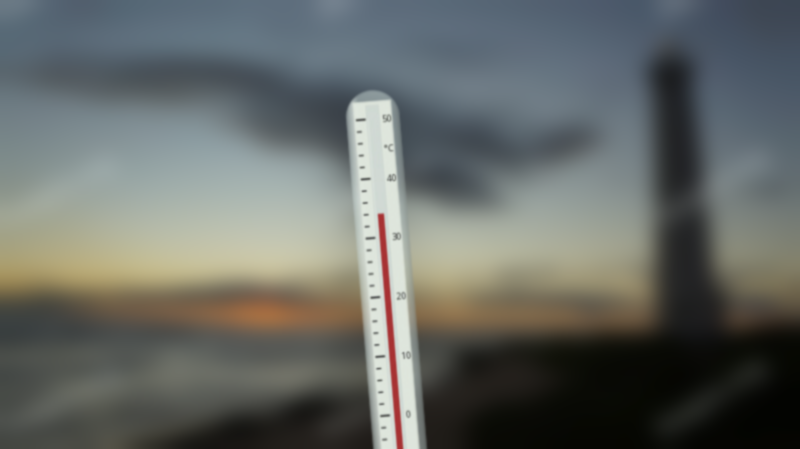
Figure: 34
